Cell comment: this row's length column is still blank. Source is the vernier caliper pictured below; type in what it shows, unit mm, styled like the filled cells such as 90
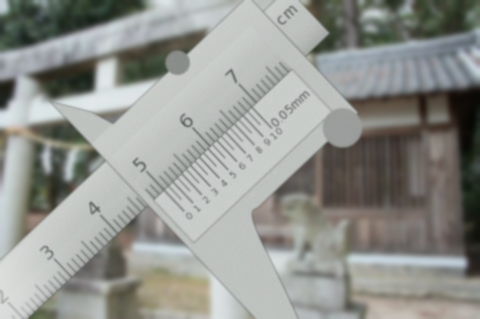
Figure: 50.0
